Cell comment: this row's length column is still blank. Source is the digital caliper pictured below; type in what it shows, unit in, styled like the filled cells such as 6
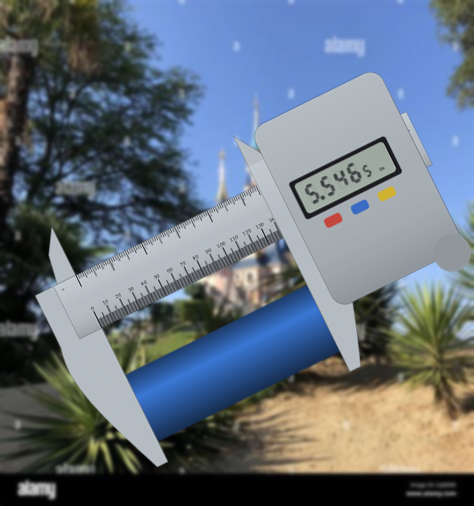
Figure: 5.5465
